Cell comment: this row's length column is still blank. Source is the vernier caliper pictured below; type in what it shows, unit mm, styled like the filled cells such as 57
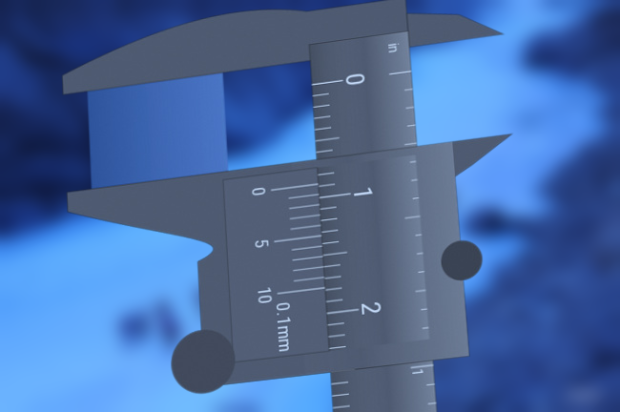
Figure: 8.8
